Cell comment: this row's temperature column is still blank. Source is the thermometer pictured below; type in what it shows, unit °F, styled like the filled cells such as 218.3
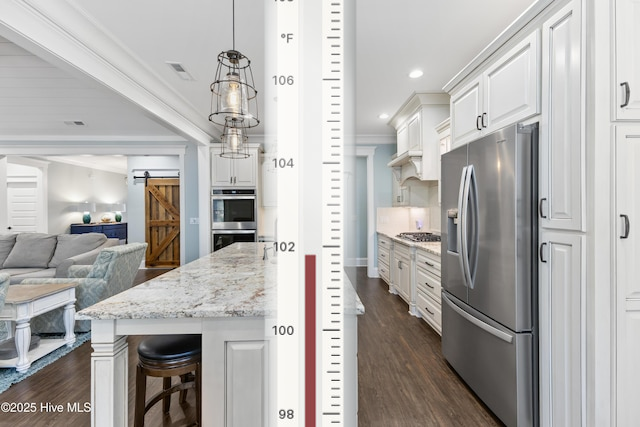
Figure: 101.8
